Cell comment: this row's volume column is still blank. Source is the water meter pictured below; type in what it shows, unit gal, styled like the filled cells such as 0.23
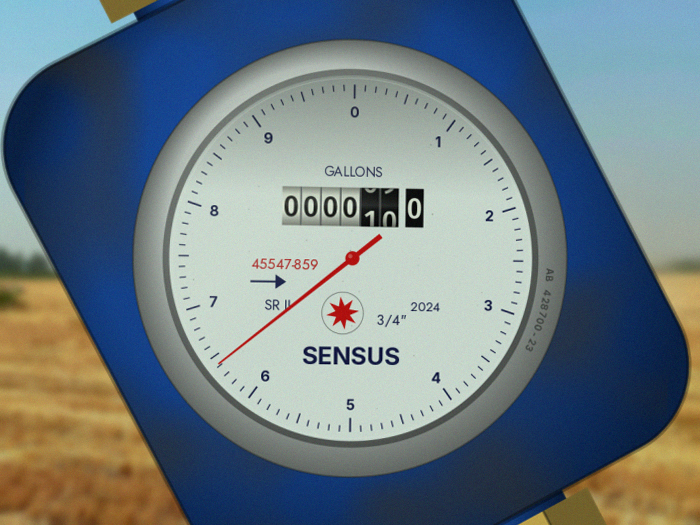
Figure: 96.4
